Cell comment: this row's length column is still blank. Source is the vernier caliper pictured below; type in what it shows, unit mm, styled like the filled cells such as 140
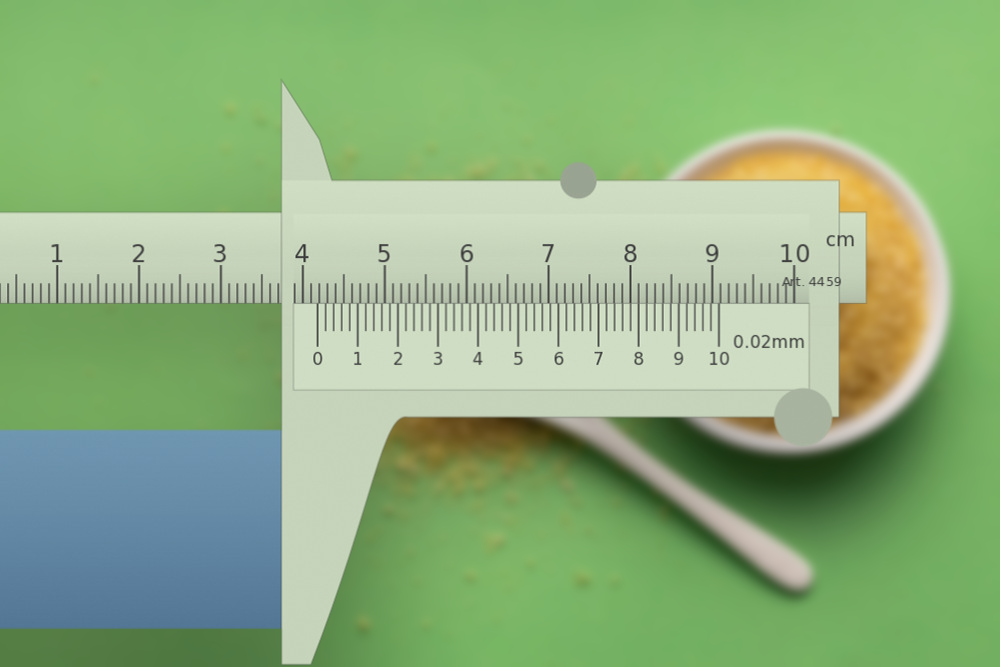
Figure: 41.8
